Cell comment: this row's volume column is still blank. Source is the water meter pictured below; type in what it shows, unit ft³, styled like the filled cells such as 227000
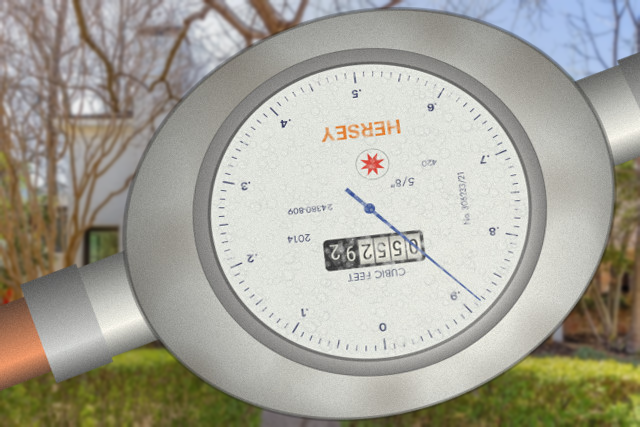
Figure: 55291.88
